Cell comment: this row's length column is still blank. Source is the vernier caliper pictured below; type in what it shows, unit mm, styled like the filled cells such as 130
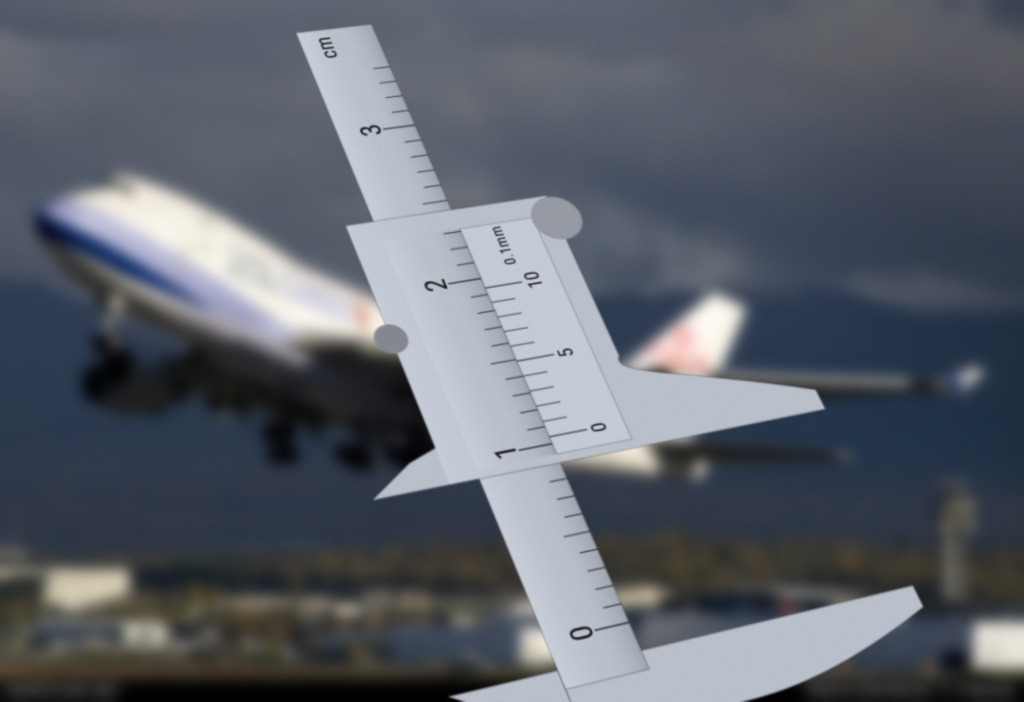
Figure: 10.4
